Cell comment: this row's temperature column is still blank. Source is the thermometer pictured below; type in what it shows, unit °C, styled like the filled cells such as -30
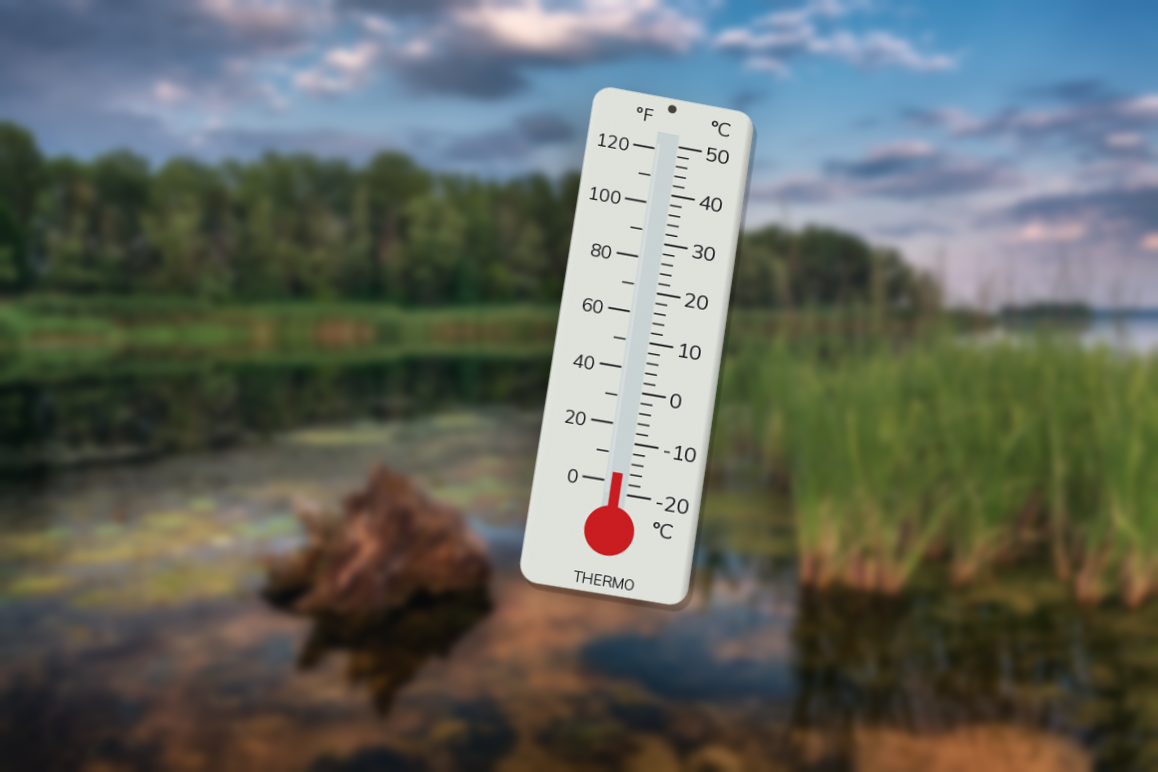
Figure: -16
